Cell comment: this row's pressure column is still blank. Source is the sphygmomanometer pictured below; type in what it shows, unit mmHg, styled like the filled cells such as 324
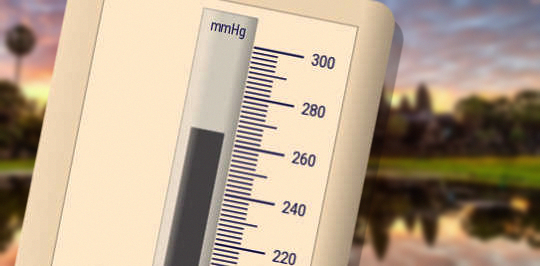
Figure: 264
